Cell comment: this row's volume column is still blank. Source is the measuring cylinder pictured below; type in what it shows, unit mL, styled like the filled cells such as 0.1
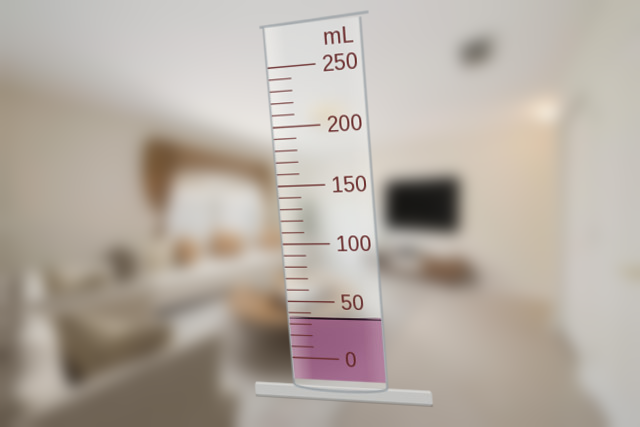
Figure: 35
